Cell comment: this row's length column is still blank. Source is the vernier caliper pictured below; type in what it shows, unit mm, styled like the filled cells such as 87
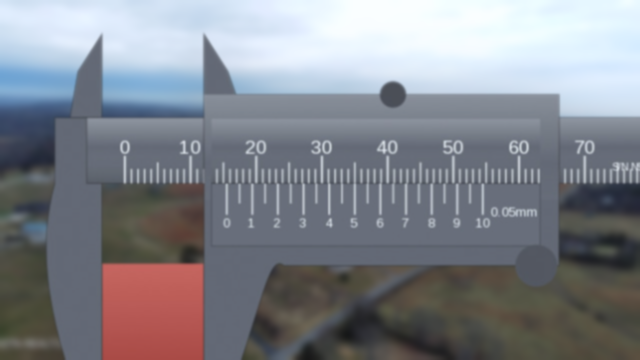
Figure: 15.5
